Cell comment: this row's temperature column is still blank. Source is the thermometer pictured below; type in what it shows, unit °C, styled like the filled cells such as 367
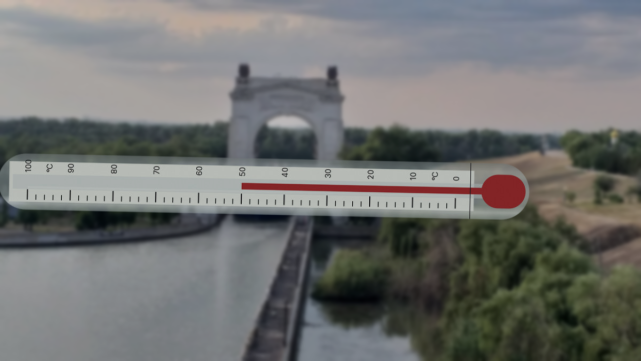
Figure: 50
